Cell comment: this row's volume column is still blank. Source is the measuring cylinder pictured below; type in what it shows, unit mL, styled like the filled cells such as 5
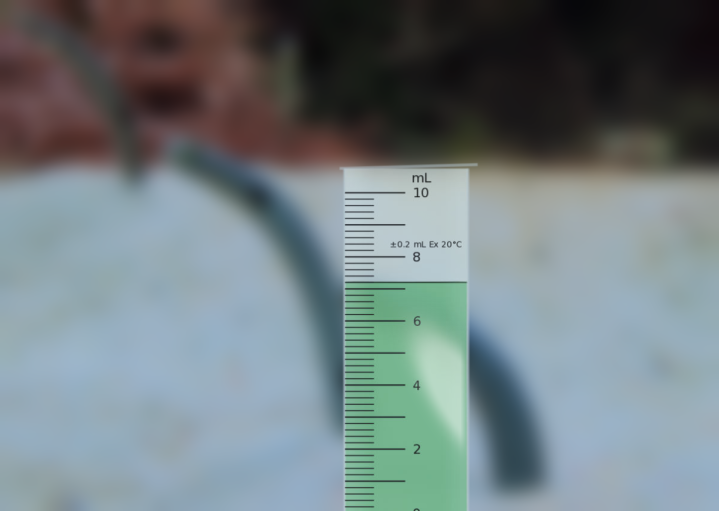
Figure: 7.2
